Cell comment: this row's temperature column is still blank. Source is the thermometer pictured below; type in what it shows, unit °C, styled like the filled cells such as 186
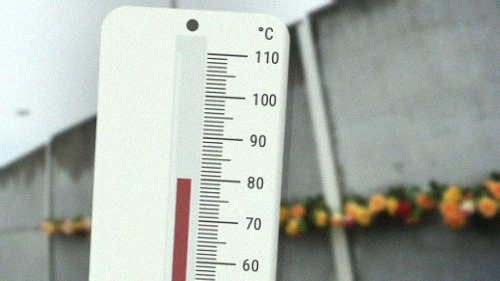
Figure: 80
